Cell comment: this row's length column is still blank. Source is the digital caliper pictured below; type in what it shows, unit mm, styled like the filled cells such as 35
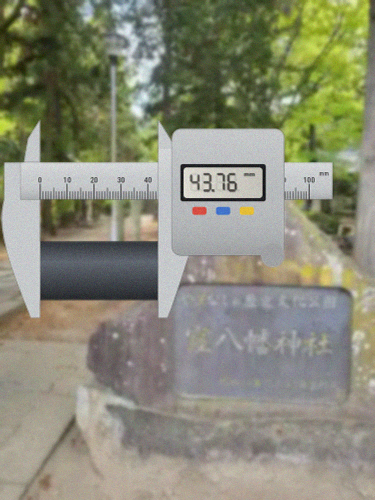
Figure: 43.76
